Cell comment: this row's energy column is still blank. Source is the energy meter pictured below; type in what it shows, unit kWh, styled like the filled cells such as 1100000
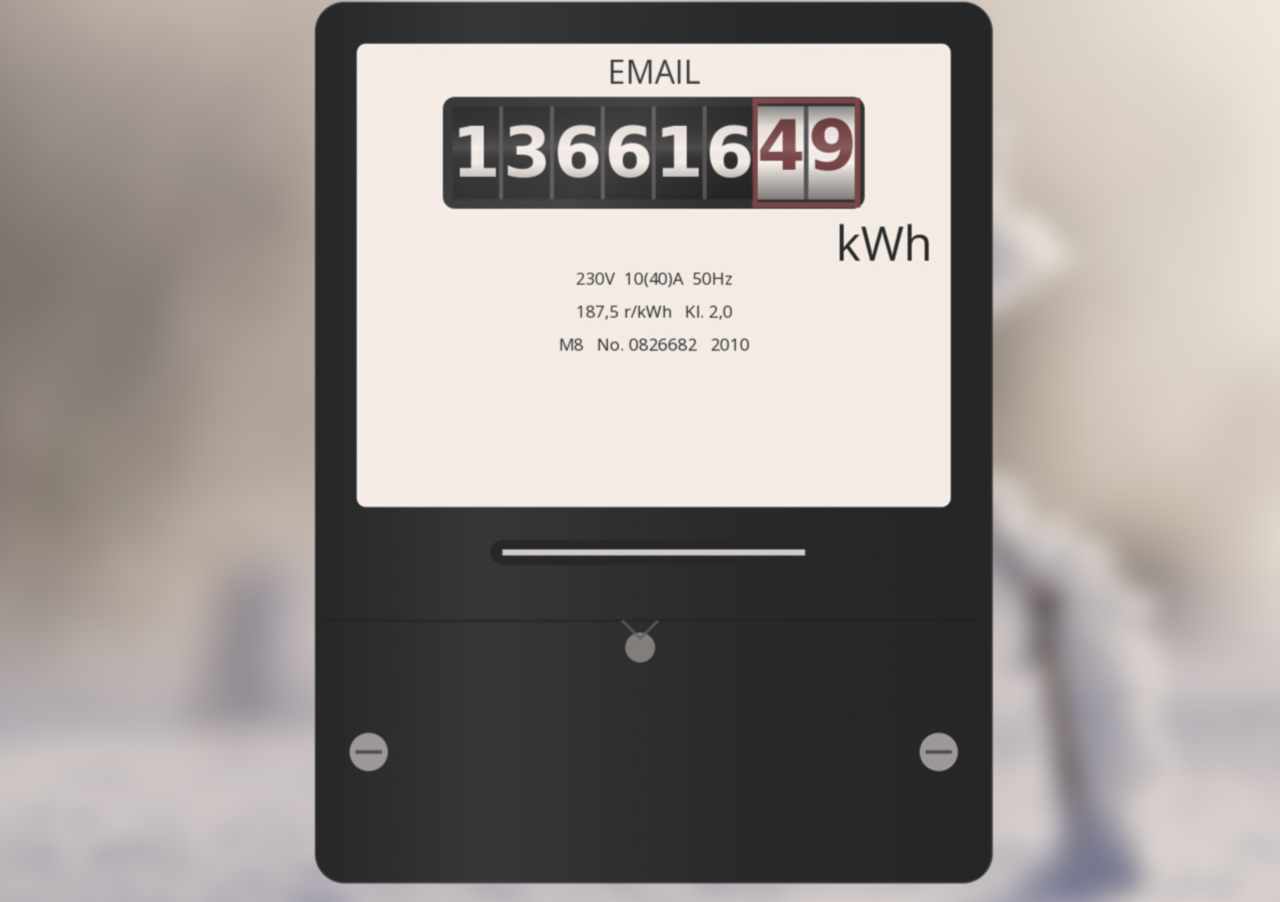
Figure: 136616.49
